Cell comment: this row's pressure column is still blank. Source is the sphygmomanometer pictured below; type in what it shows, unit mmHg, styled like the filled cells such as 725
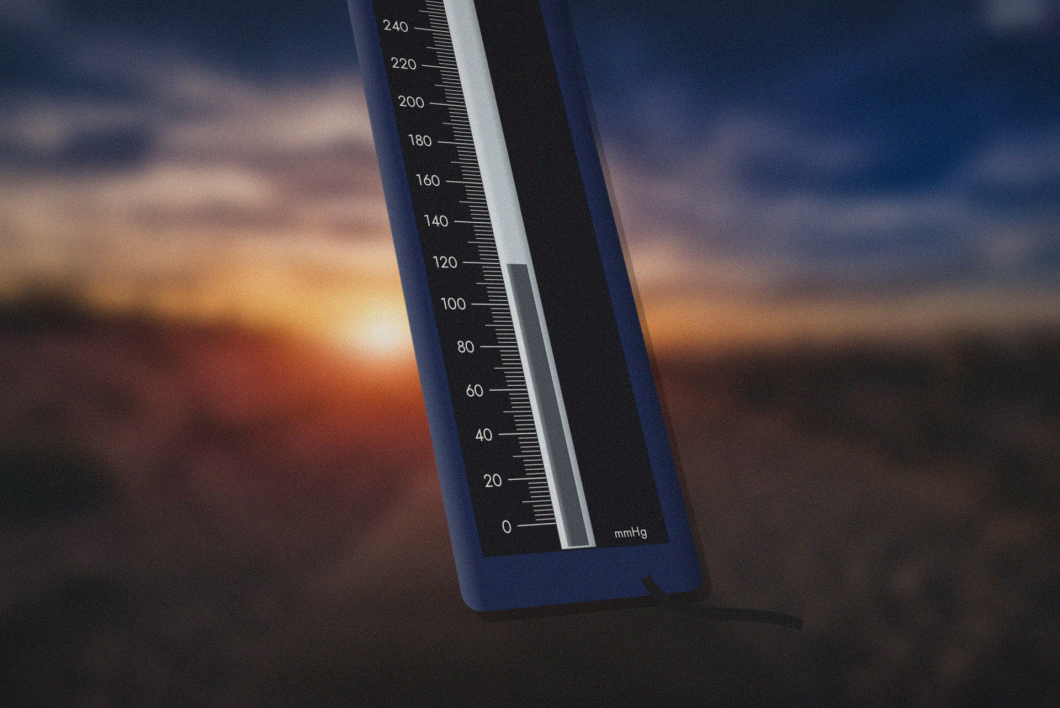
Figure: 120
